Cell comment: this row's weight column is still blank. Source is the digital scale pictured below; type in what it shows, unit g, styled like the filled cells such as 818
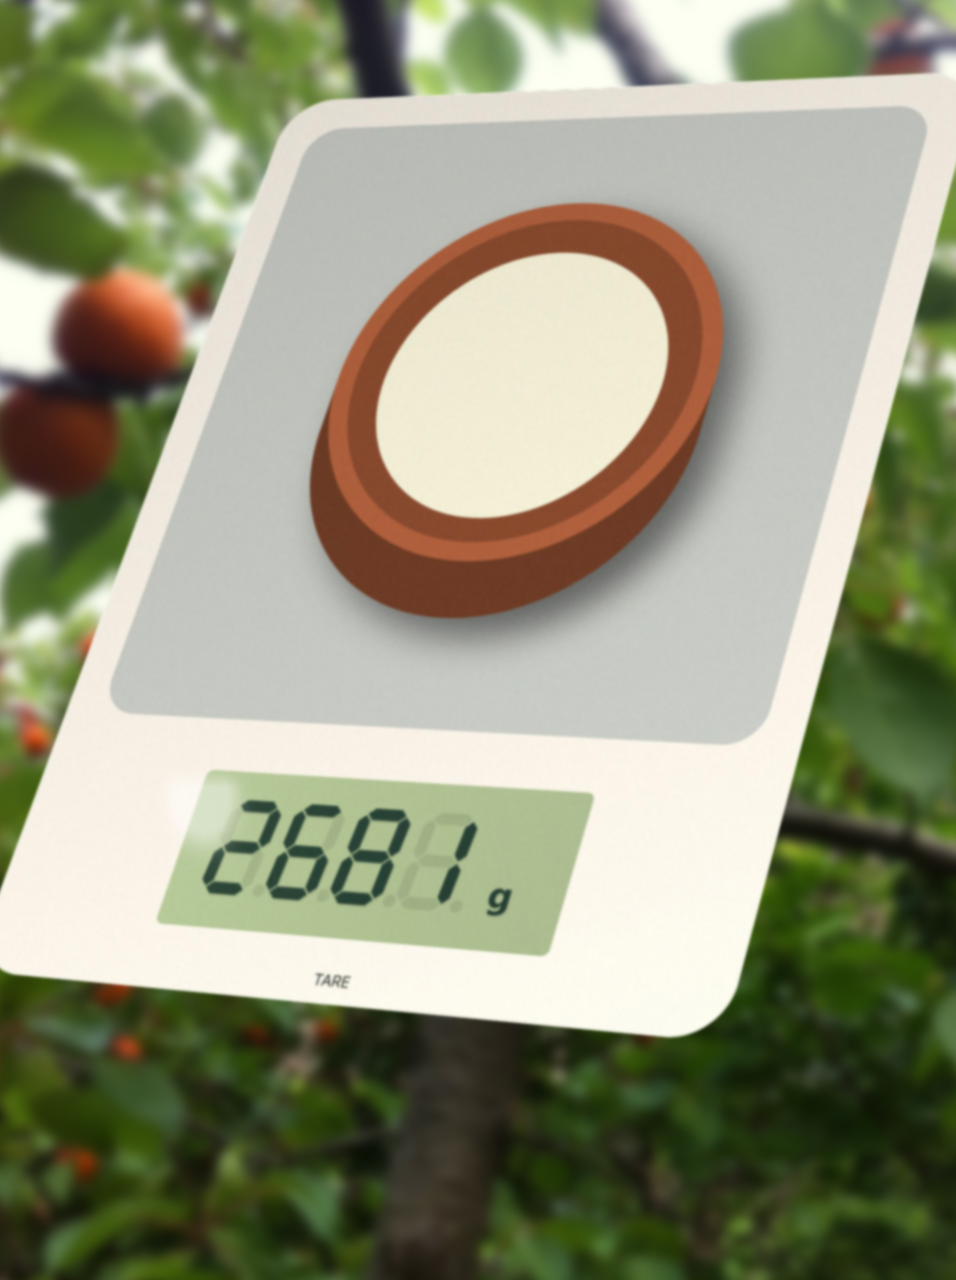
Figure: 2681
